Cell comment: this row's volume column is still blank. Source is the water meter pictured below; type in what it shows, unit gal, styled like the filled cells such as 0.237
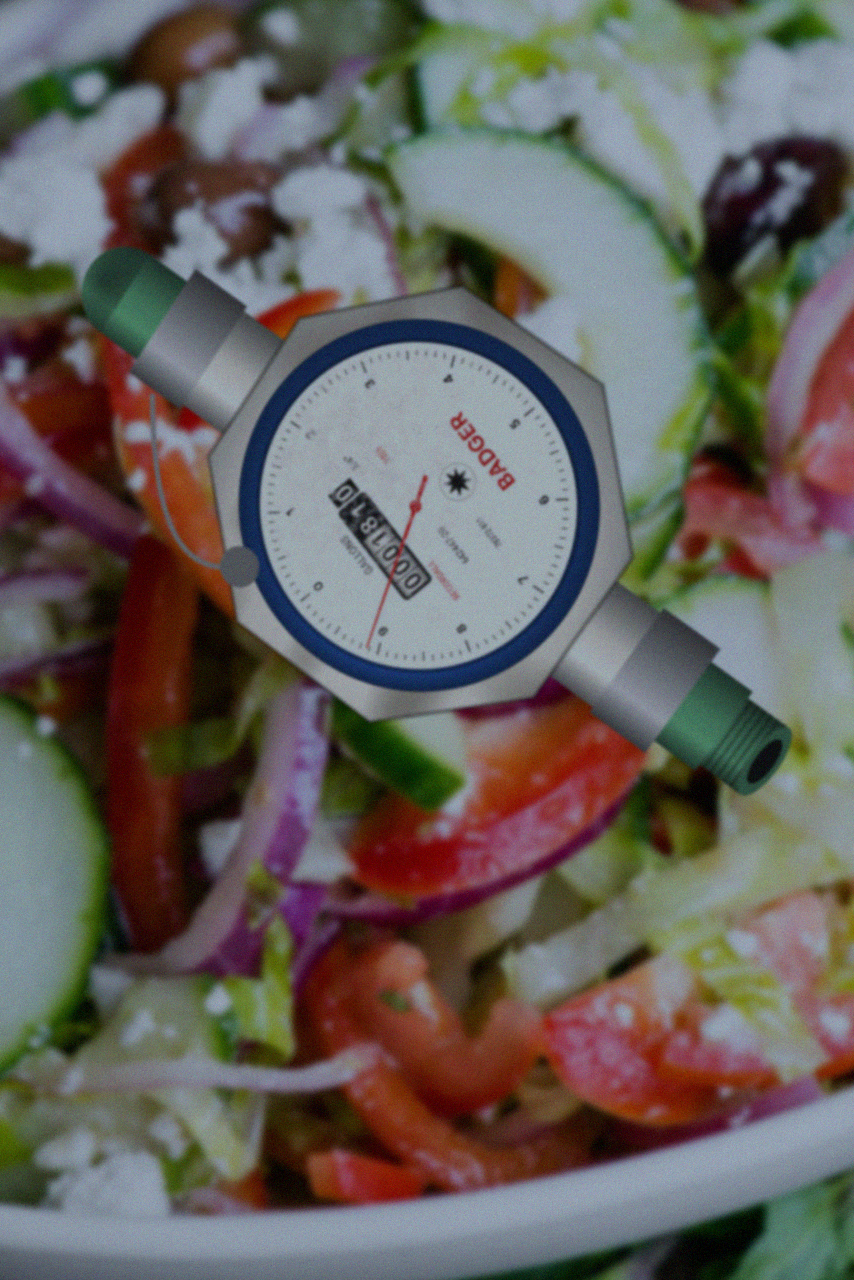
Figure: 1809.1
